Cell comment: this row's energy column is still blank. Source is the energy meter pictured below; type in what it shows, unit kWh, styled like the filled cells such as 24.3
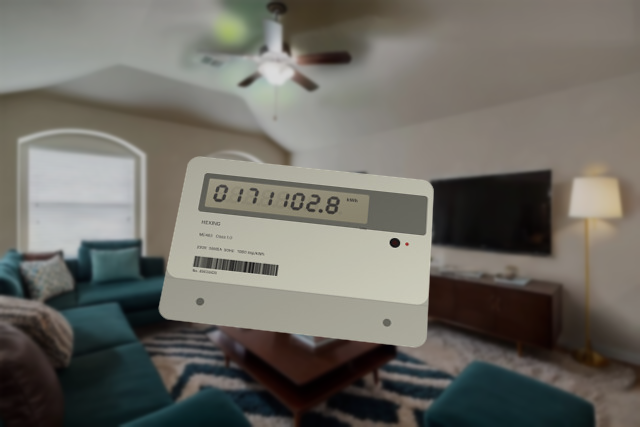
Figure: 171102.8
